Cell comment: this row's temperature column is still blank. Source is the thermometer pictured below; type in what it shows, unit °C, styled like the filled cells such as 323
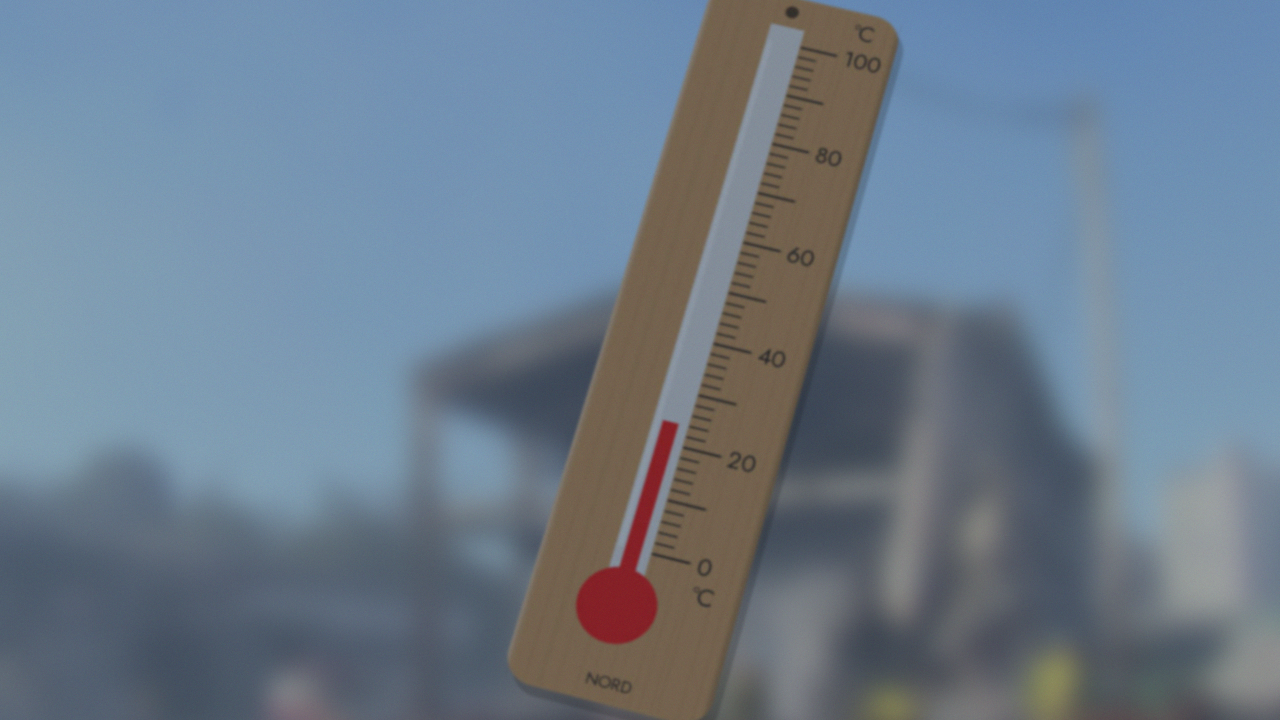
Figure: 24
